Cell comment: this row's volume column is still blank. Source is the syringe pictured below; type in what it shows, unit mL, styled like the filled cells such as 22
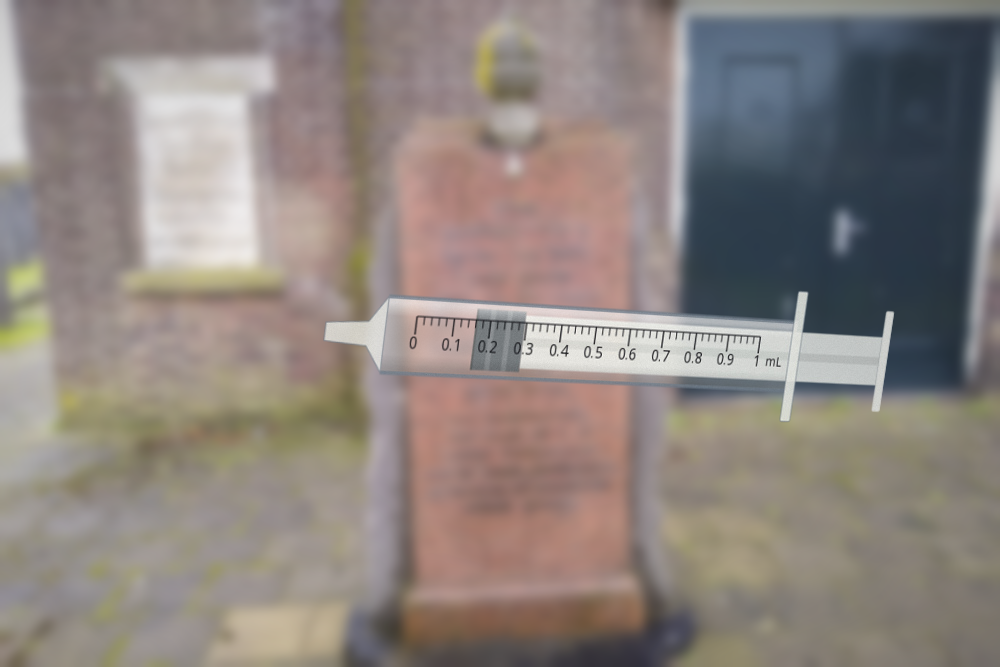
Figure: 0.16
